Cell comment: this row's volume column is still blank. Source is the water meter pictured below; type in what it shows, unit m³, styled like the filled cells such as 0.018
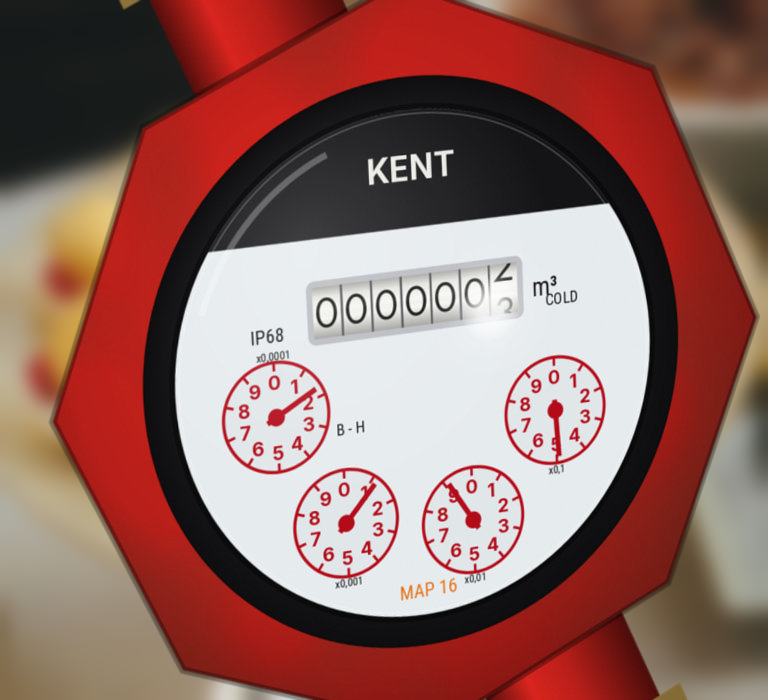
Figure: 2.4911
